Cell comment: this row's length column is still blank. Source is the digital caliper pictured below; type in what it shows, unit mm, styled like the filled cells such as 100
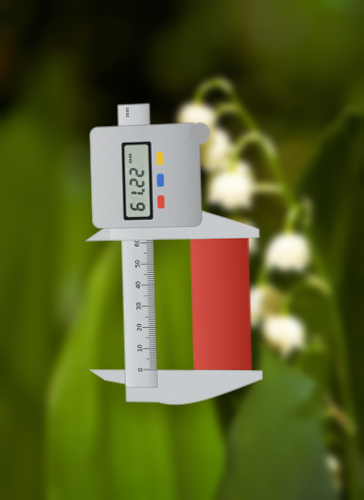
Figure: 61.22
